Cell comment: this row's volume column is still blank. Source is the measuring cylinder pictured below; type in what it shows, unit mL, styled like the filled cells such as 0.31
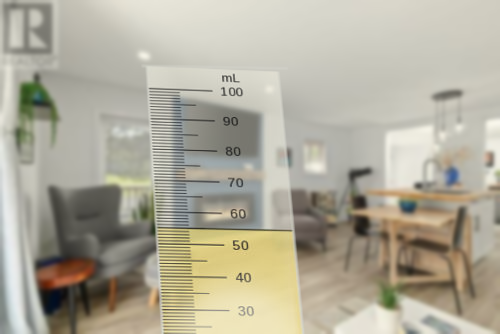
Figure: 55
